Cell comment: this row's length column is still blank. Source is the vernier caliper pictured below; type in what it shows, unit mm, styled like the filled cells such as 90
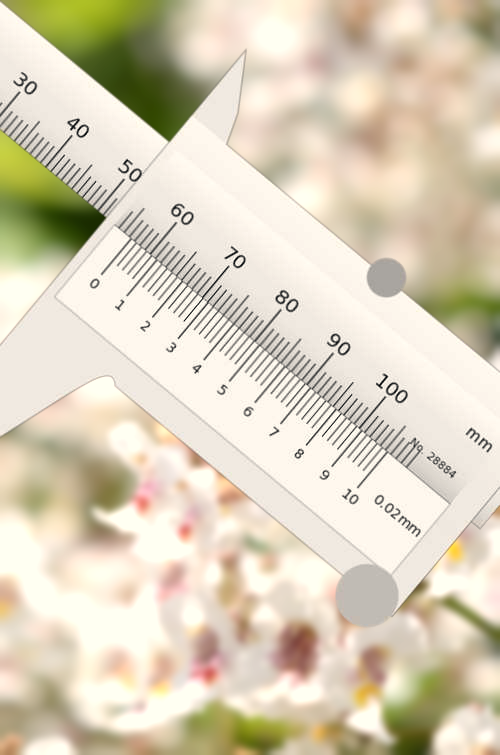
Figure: 56.4
